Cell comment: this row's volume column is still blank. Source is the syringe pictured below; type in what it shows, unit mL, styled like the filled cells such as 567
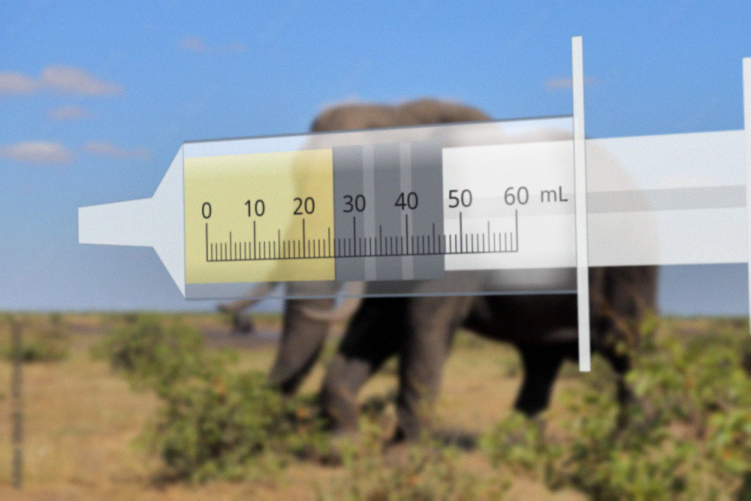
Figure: 26
